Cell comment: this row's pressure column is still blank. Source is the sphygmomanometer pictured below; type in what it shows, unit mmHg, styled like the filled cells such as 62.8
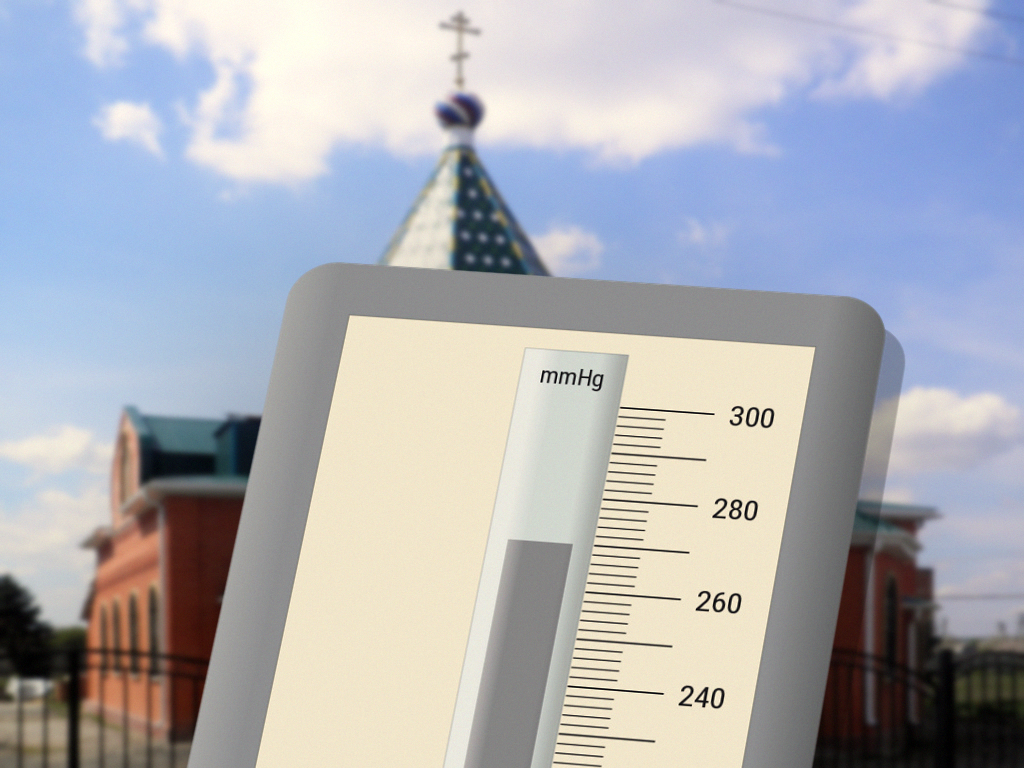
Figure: 270
